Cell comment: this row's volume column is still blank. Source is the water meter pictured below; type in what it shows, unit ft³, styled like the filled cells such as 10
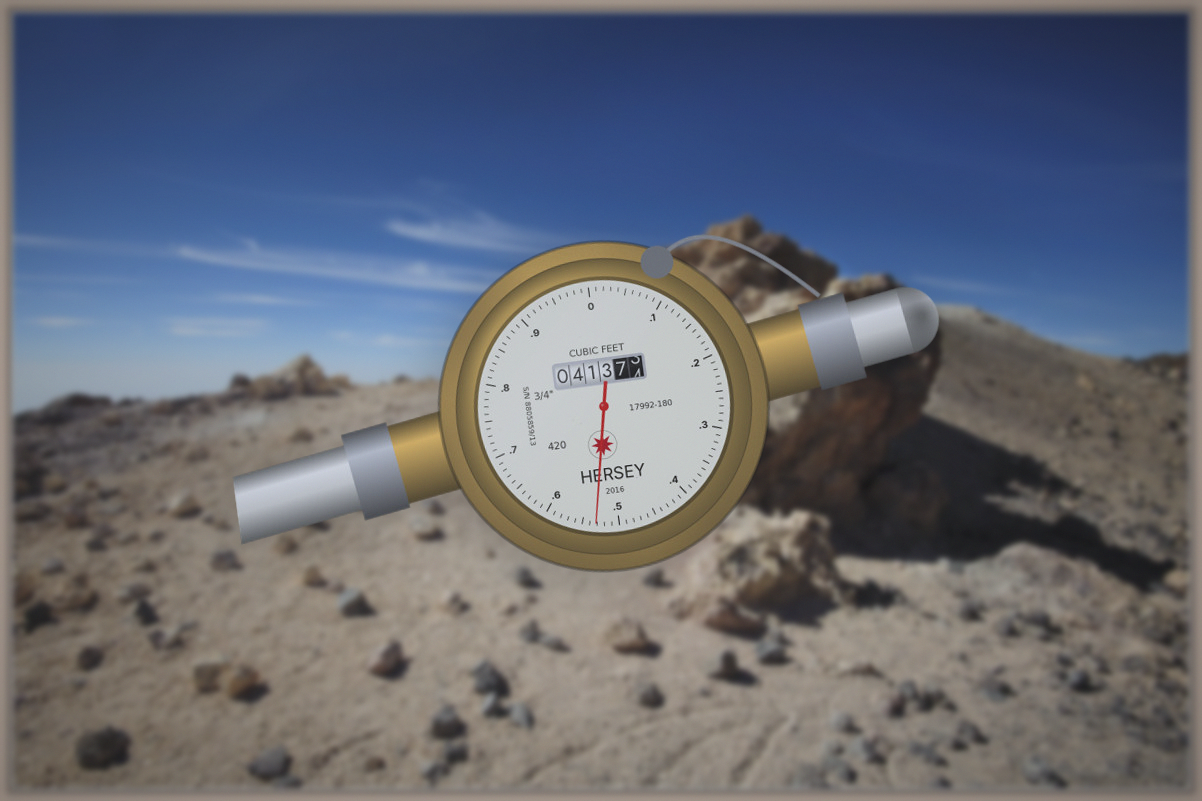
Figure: 41373.53
